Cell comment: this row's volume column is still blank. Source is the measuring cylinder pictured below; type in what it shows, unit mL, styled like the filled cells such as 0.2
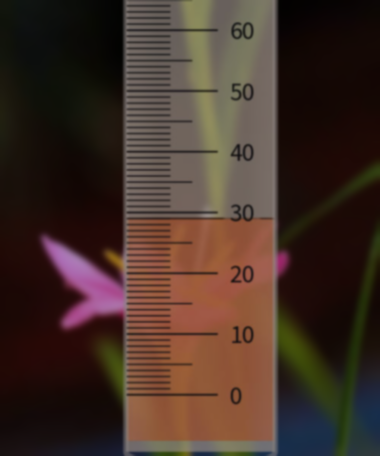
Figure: 29
